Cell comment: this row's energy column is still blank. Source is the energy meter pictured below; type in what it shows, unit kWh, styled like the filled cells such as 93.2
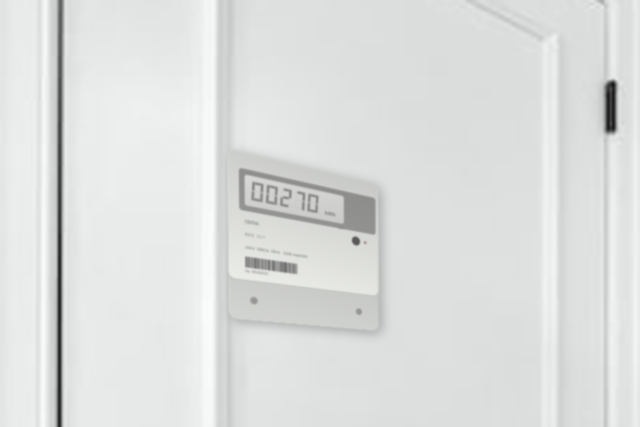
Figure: 270
